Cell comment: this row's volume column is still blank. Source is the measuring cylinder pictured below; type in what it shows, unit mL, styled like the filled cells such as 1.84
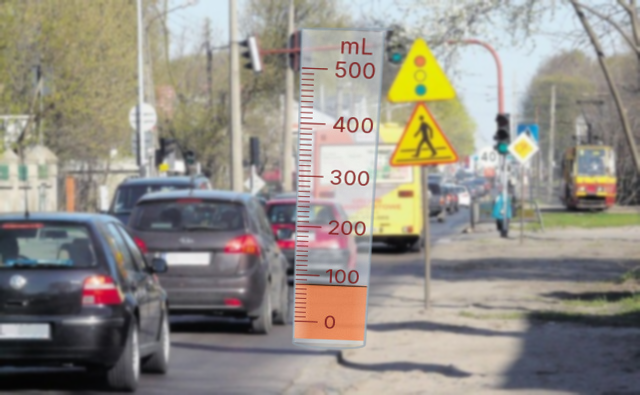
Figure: 80
